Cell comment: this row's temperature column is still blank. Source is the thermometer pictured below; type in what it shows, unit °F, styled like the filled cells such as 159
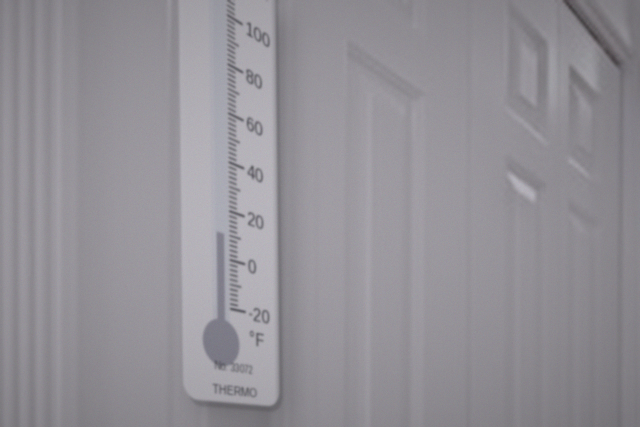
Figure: 10
